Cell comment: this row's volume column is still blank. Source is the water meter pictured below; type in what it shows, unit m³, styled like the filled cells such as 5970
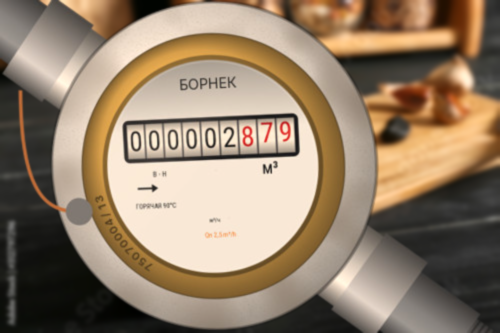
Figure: 2.879
